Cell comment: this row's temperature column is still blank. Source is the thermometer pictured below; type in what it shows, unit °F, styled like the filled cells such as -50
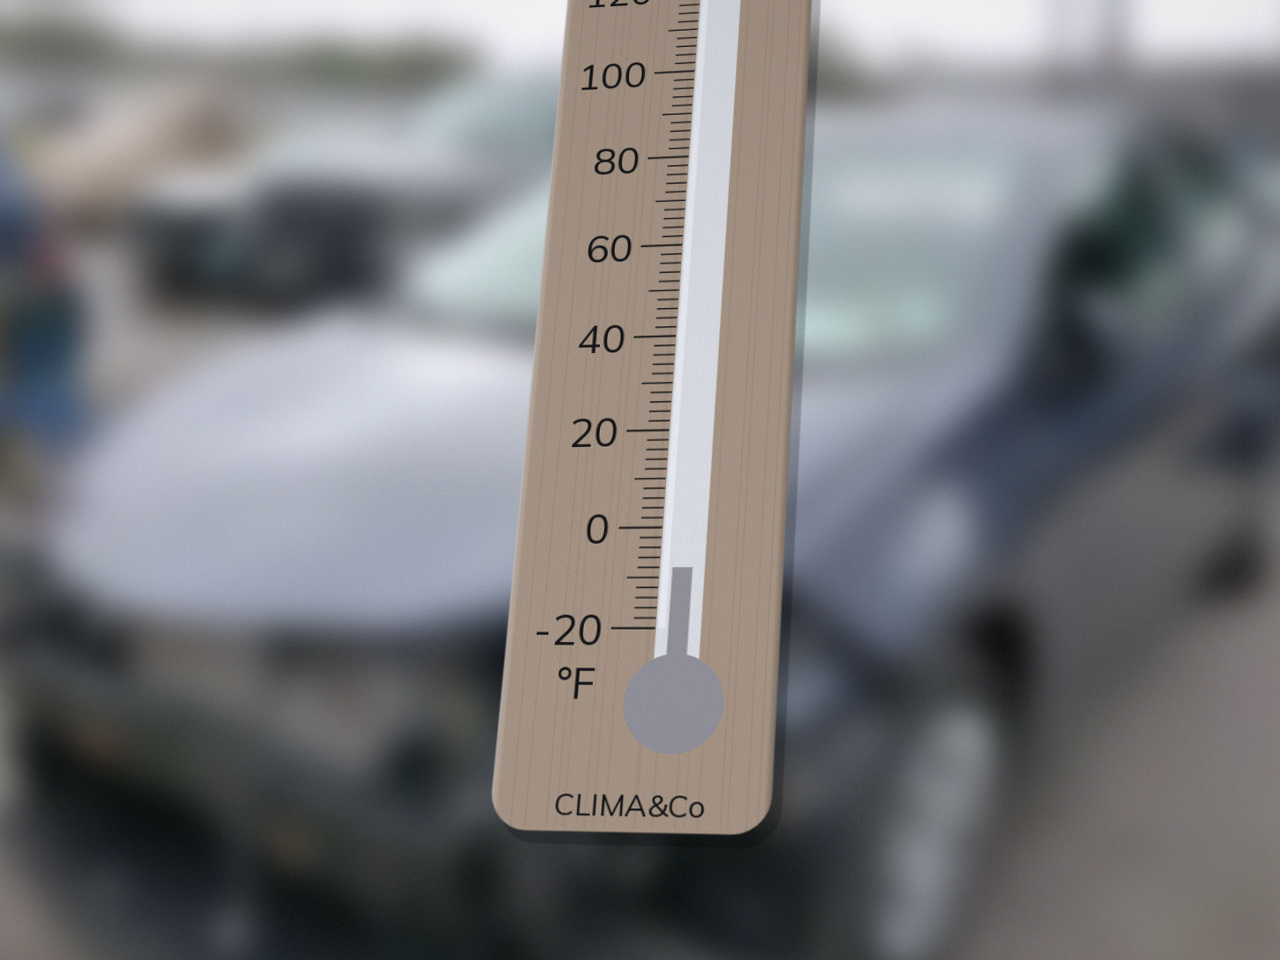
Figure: -8
